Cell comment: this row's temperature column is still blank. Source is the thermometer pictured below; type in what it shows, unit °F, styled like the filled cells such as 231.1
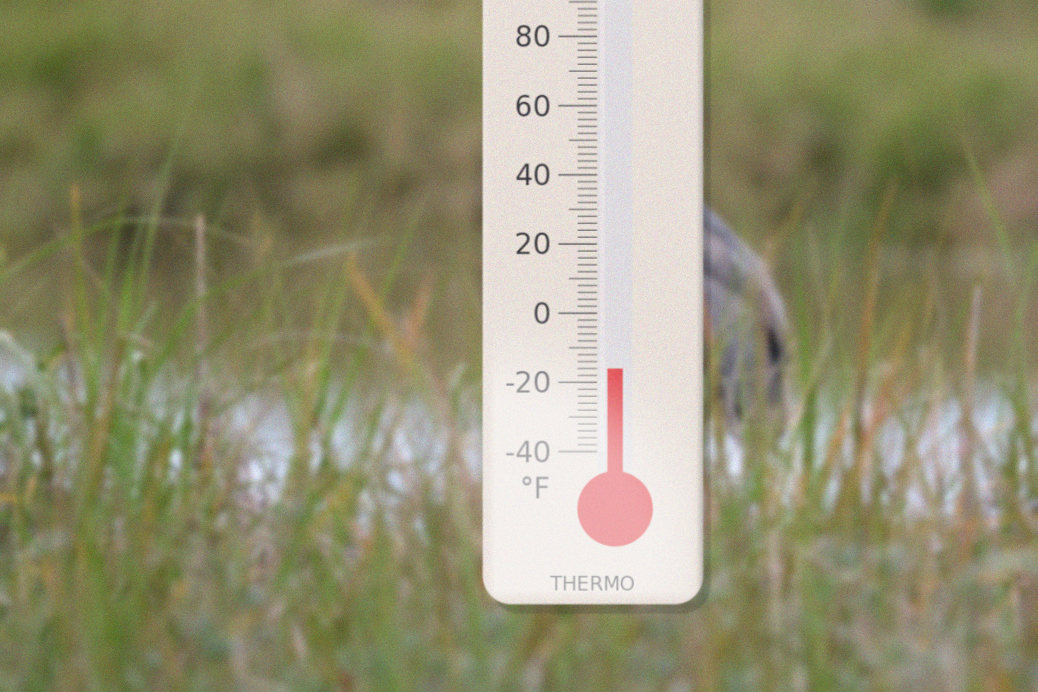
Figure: -16
